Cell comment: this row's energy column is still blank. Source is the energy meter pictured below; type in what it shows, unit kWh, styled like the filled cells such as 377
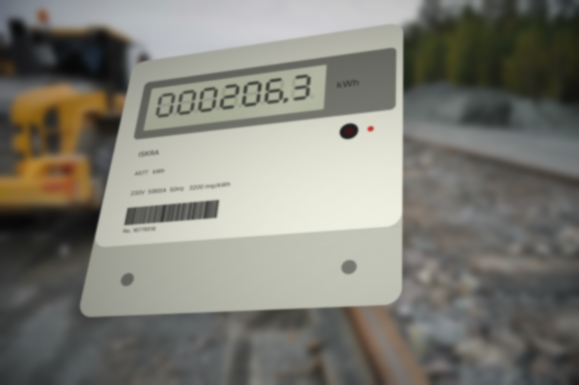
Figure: 206.3
